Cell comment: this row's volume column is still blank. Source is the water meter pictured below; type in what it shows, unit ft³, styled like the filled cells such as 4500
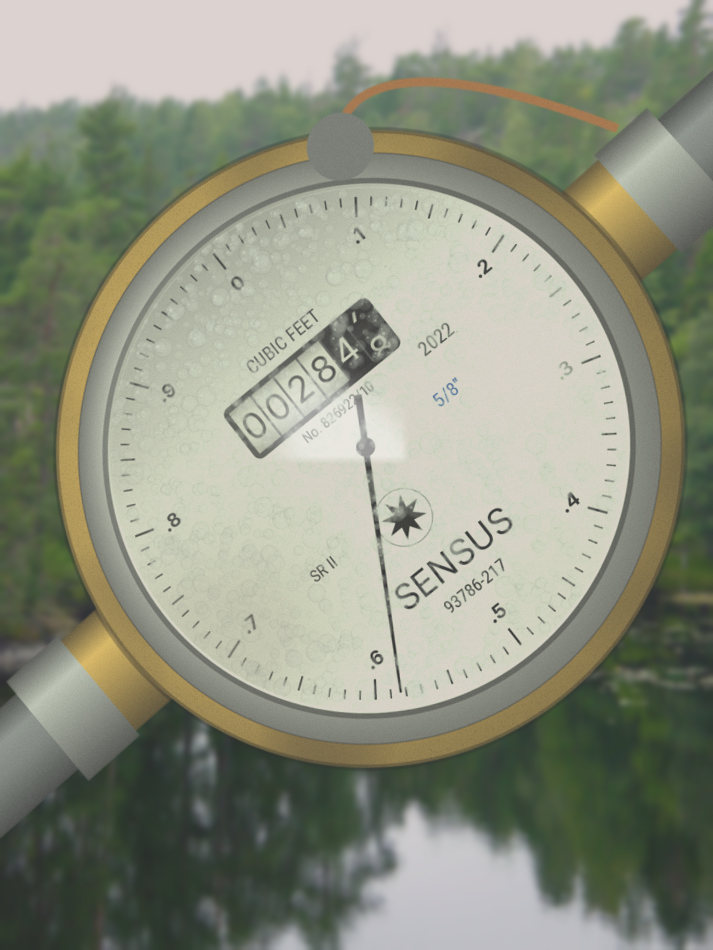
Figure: 2847.58
